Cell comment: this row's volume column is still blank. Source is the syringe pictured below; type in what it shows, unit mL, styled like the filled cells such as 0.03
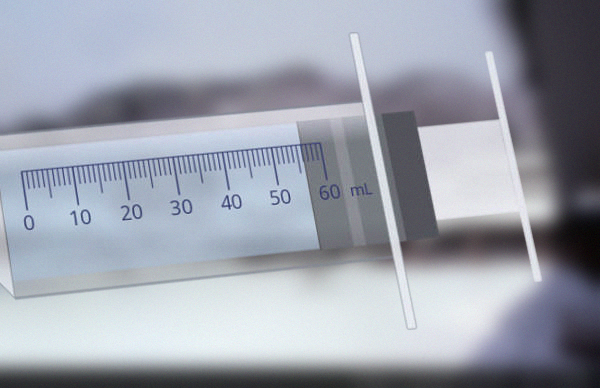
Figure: 56
